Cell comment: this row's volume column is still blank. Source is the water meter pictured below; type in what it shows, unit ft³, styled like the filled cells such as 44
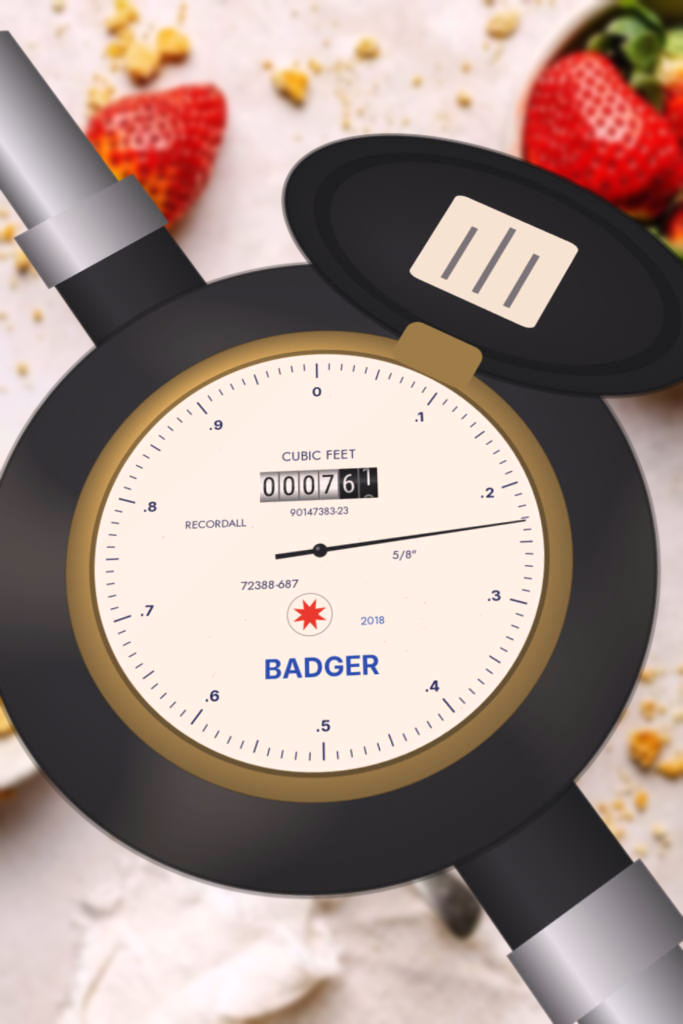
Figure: 761.23
